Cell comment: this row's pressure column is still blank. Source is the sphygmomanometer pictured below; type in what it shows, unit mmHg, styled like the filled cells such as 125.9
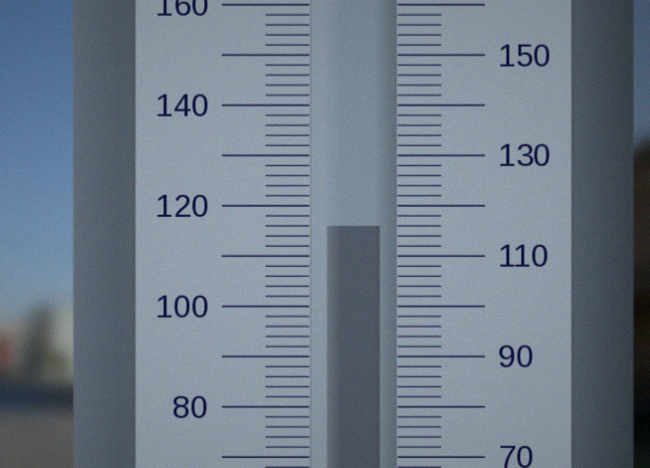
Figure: 116
